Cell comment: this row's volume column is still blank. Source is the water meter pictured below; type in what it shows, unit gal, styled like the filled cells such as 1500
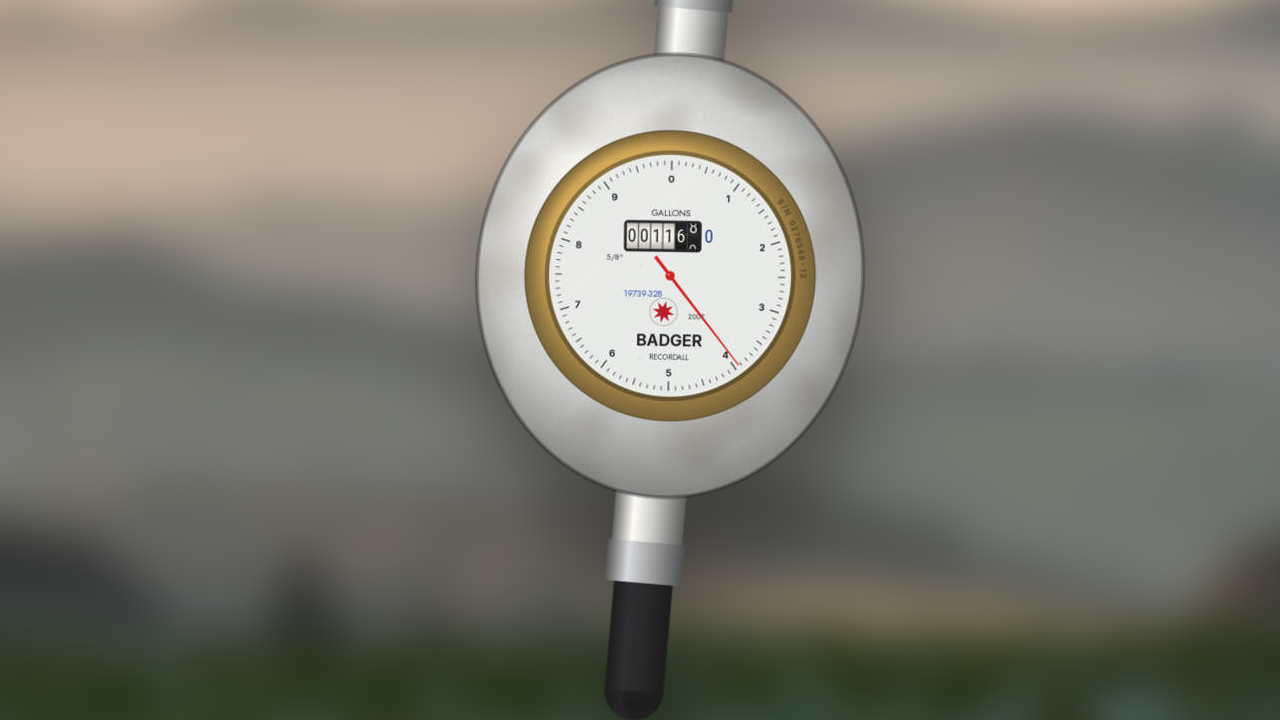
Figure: 11683.9
